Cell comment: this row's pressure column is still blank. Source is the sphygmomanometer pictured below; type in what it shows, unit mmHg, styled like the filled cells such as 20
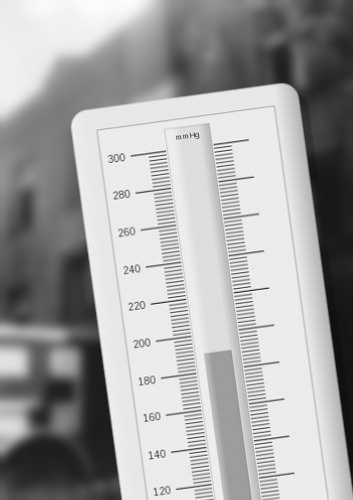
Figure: 190
